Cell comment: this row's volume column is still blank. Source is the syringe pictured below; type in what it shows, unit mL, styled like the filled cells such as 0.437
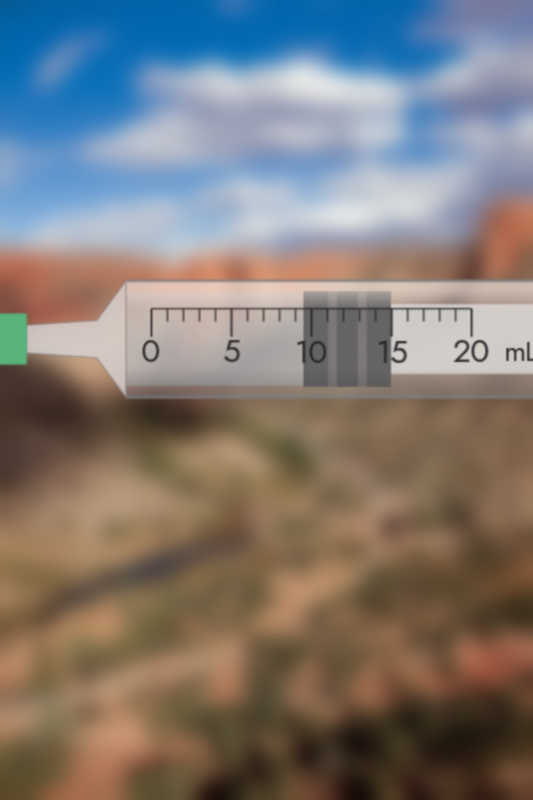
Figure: 9.5
